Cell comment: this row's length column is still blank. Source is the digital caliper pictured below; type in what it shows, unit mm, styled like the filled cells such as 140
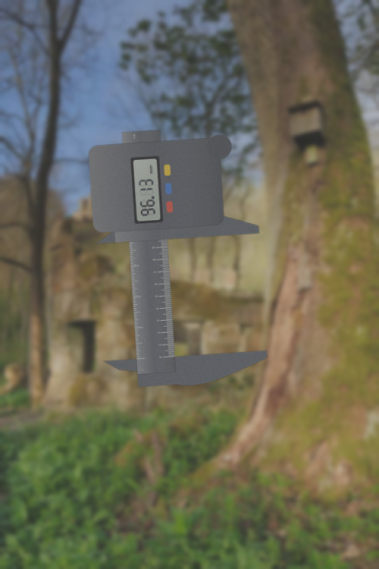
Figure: 96.13
